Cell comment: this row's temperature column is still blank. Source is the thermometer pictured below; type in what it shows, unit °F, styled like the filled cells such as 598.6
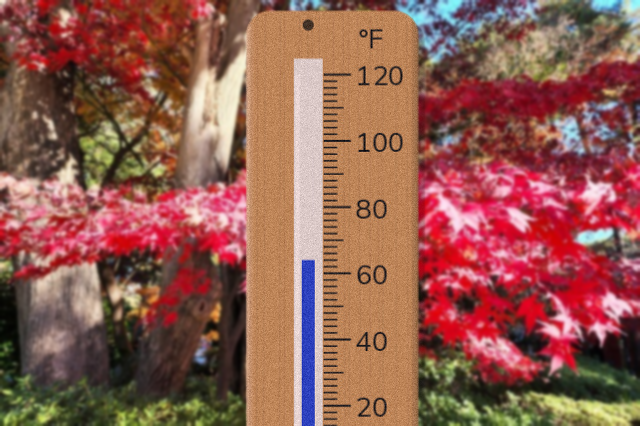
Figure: 64
